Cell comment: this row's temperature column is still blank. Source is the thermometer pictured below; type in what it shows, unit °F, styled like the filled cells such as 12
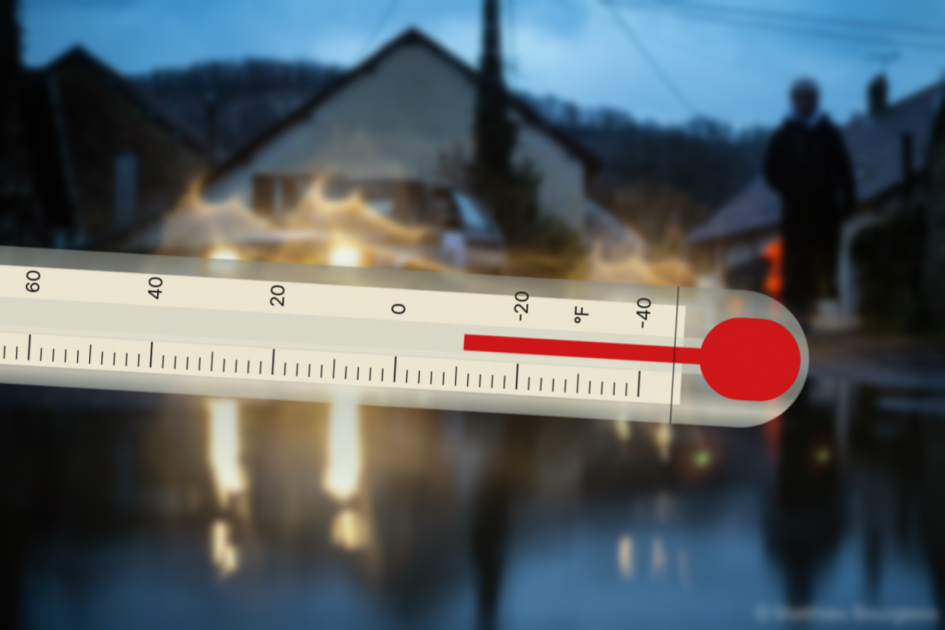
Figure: -11
